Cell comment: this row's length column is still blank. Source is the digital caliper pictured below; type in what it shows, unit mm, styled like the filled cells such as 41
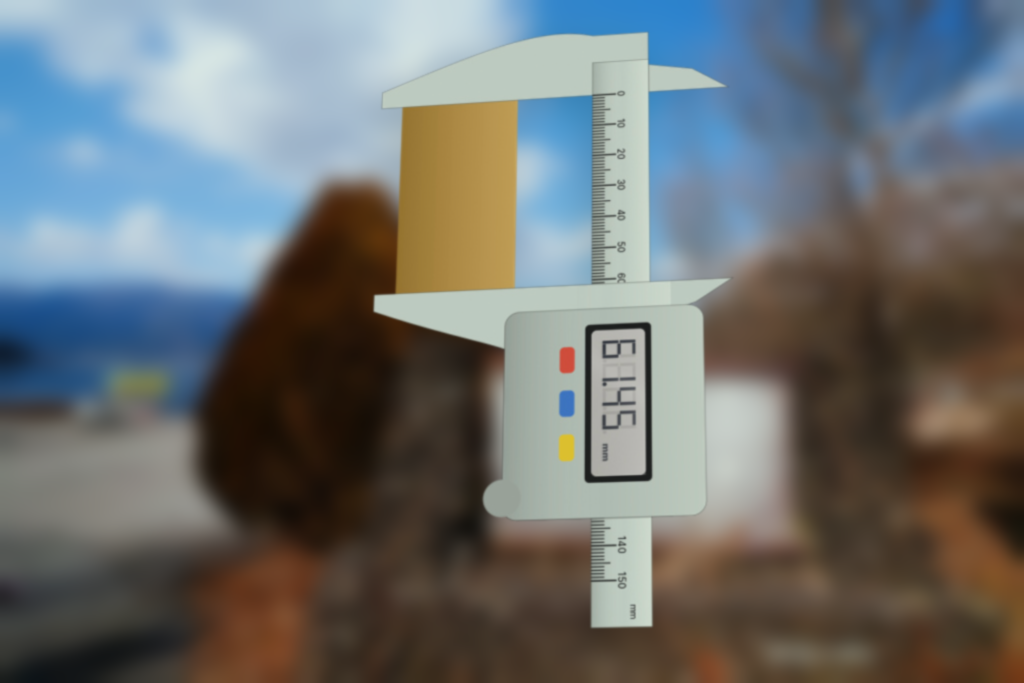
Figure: 61.45
